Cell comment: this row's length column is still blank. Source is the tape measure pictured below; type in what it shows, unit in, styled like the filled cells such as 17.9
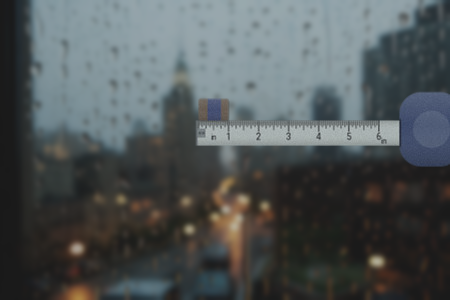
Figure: 1
